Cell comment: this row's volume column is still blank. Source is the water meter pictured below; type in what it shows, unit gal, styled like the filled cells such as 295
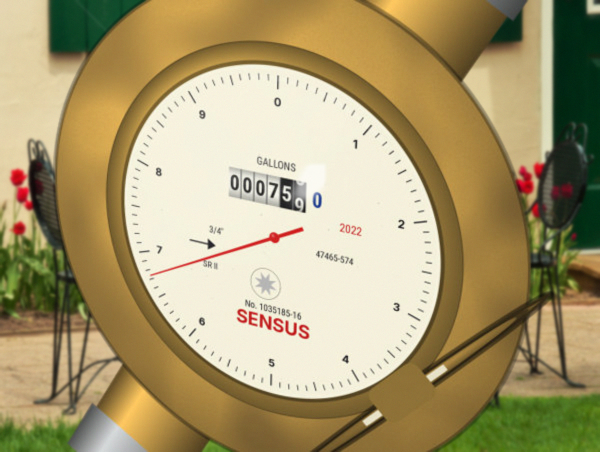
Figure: 7586.7
